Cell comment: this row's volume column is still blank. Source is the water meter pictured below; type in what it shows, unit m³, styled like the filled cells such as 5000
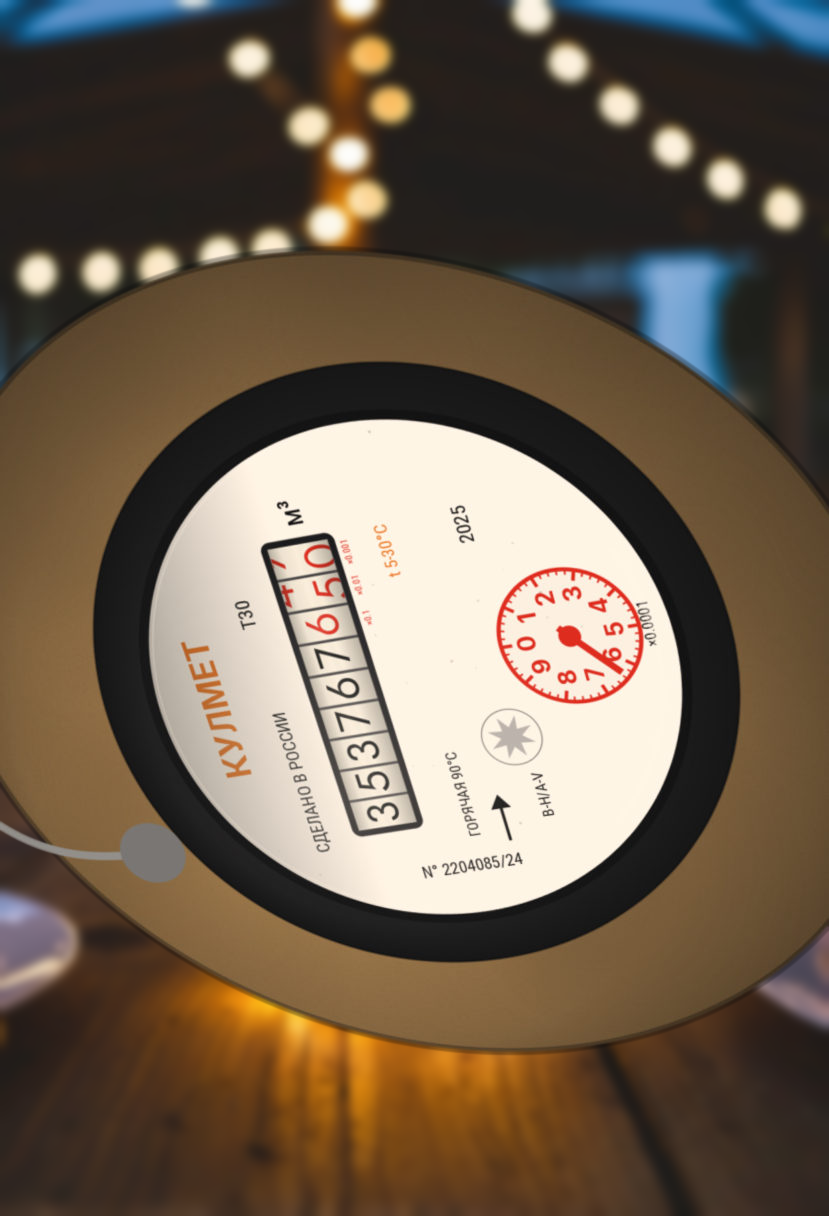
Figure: 353767.6496
